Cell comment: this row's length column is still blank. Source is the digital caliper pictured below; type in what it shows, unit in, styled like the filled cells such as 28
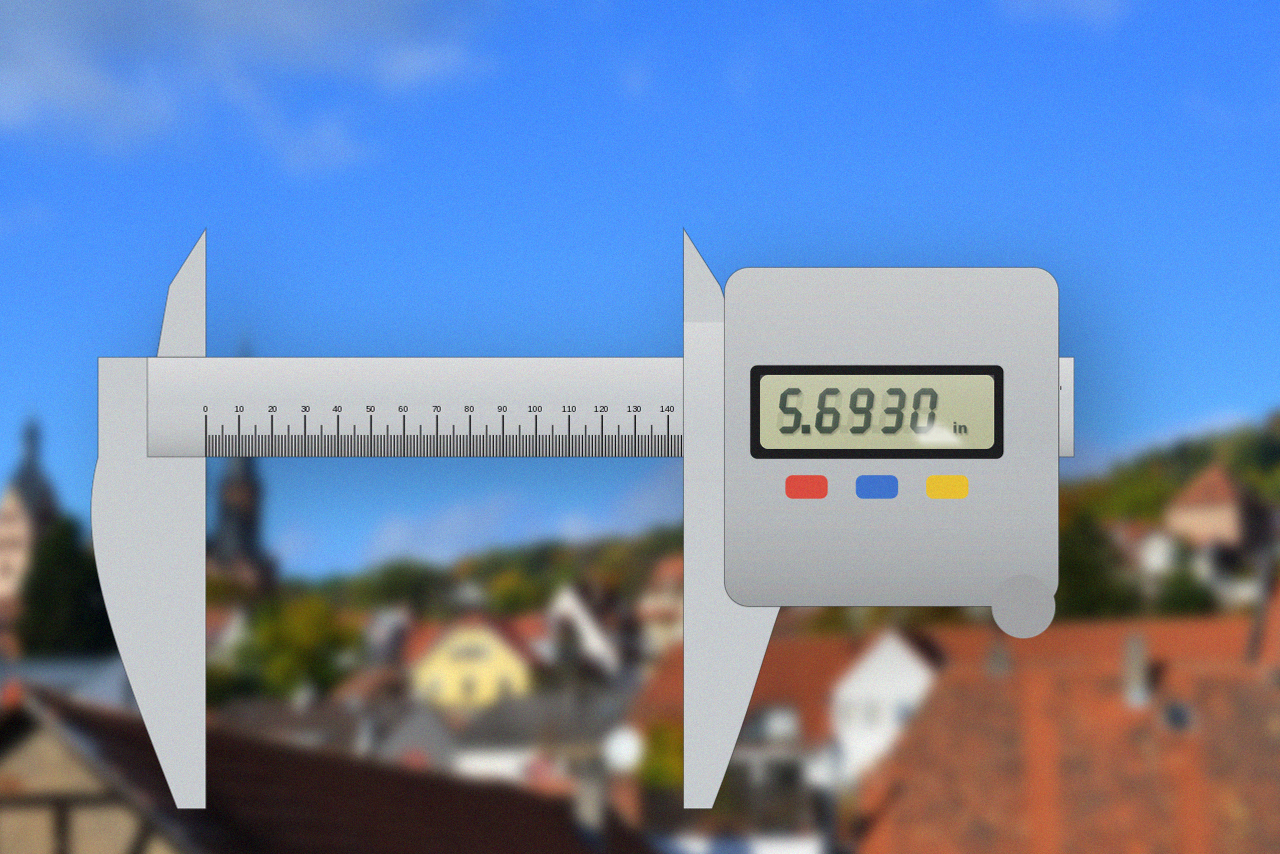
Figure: 5.6930
